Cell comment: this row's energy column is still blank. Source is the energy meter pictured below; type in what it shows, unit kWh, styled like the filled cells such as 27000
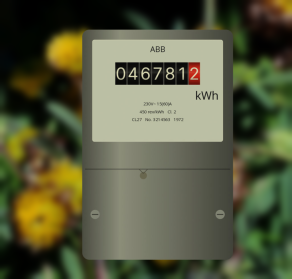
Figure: 46781.2
